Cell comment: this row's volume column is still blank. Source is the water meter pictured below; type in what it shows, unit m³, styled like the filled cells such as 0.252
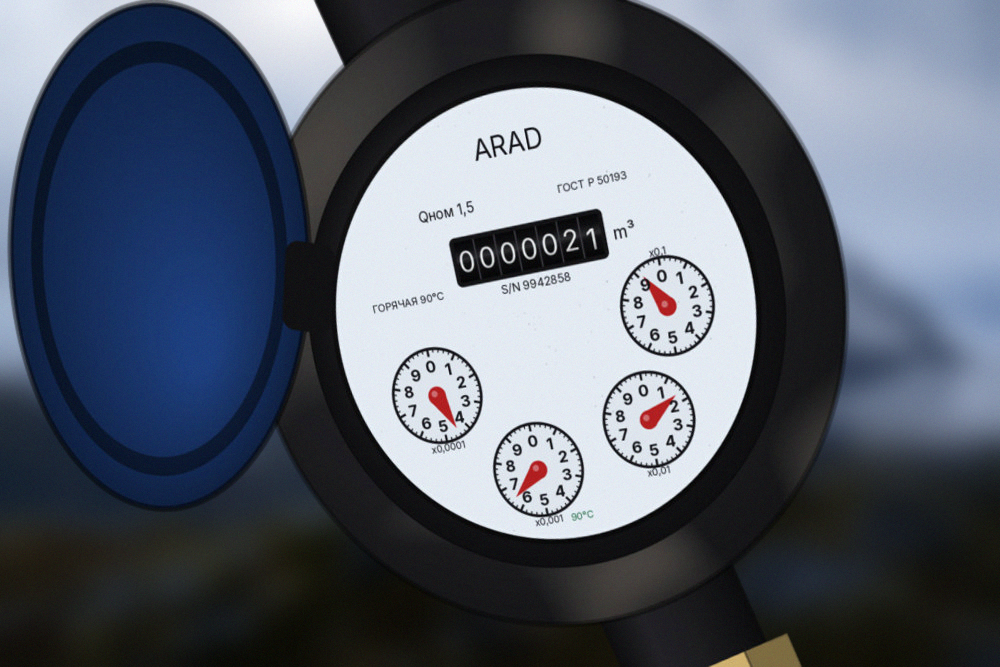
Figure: 20.9164
